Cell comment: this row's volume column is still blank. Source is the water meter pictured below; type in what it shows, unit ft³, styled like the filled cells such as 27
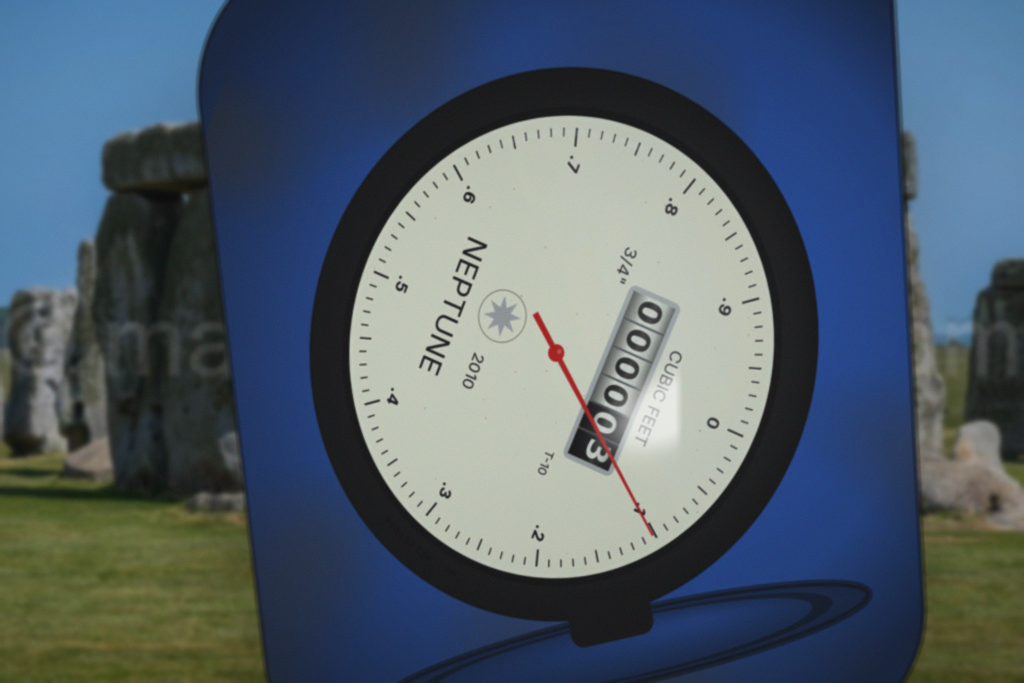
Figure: 3.10
